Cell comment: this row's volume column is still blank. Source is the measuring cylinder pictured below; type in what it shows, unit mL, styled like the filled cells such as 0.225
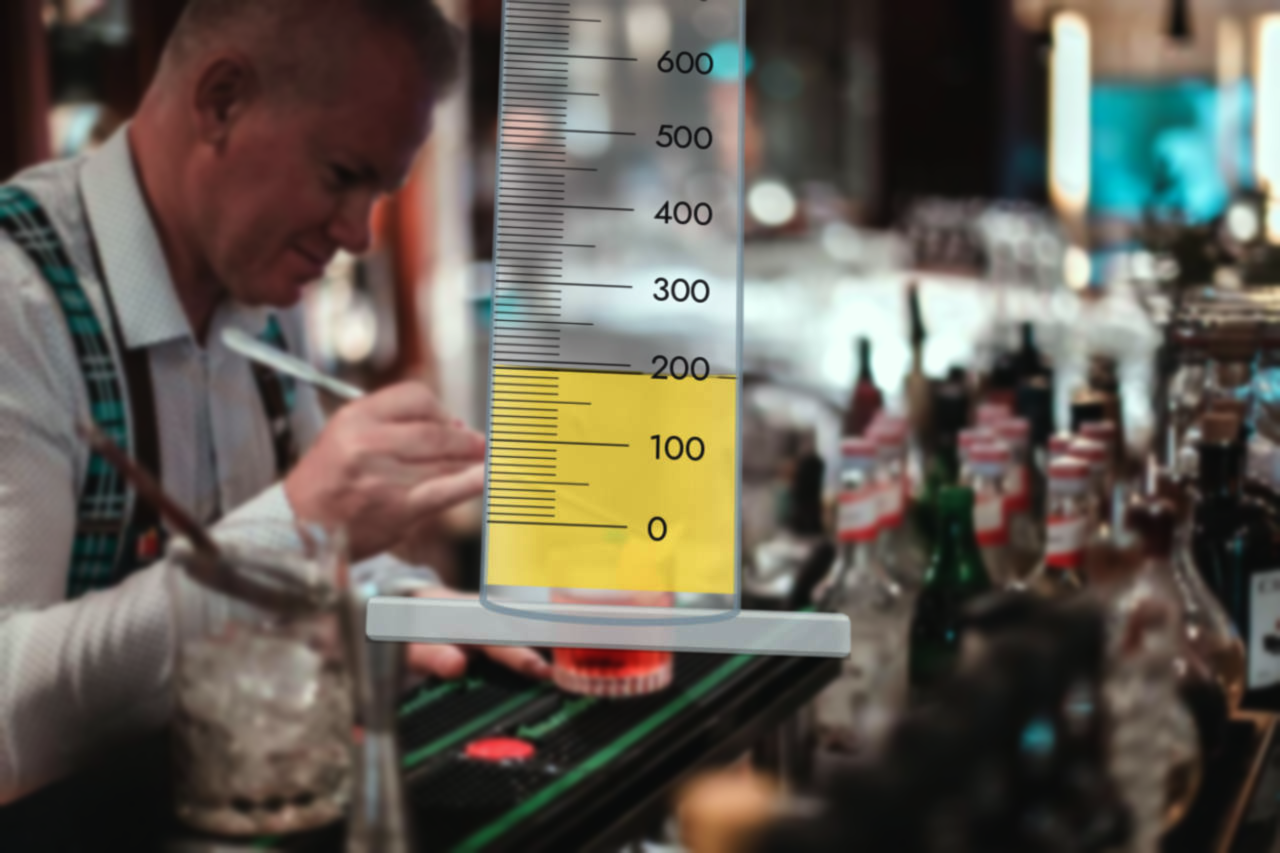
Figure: 190
